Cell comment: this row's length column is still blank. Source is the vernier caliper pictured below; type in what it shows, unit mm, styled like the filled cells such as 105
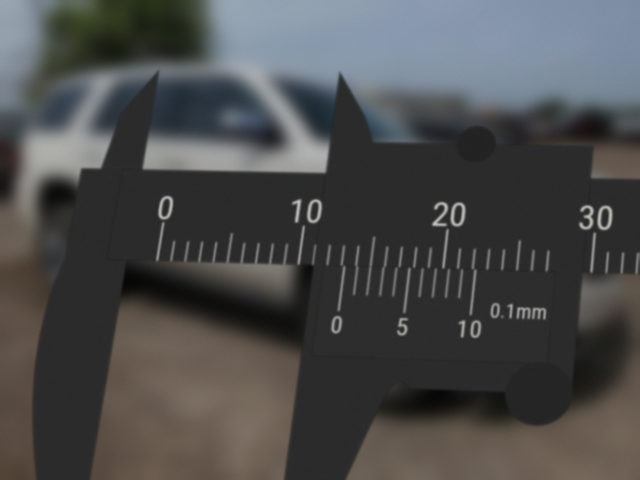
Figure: 13.2
